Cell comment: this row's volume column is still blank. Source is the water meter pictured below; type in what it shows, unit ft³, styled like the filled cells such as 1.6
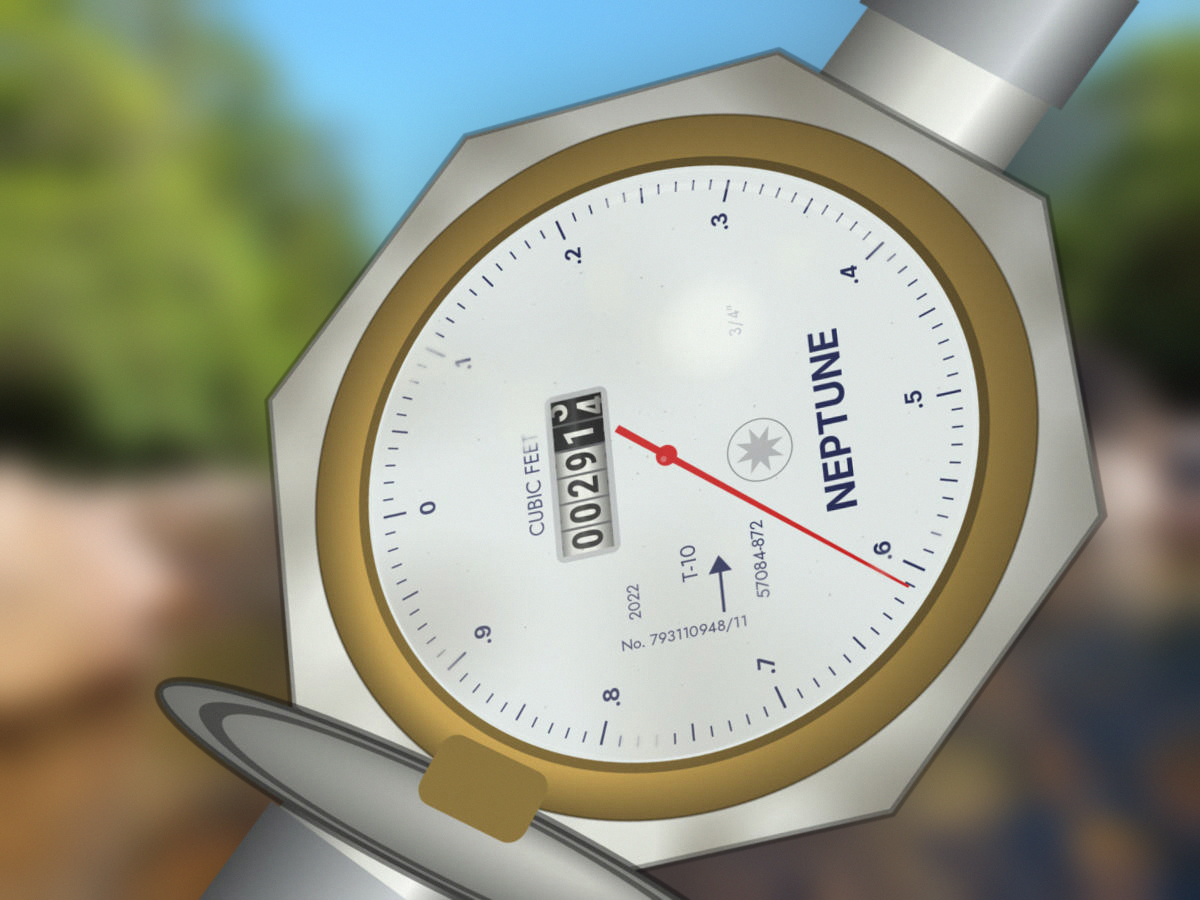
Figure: 2913.61
